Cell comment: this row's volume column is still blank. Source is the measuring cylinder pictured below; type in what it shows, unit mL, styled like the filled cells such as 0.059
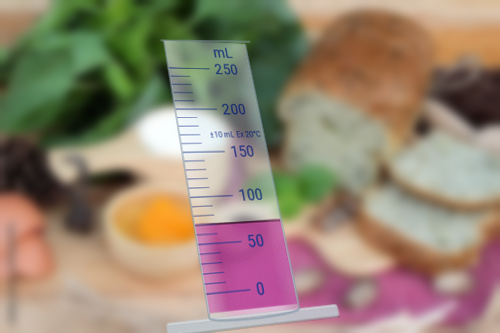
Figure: 70
